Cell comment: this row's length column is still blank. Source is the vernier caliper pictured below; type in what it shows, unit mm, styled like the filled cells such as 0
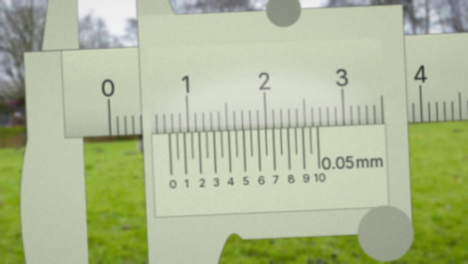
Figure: 7.6
